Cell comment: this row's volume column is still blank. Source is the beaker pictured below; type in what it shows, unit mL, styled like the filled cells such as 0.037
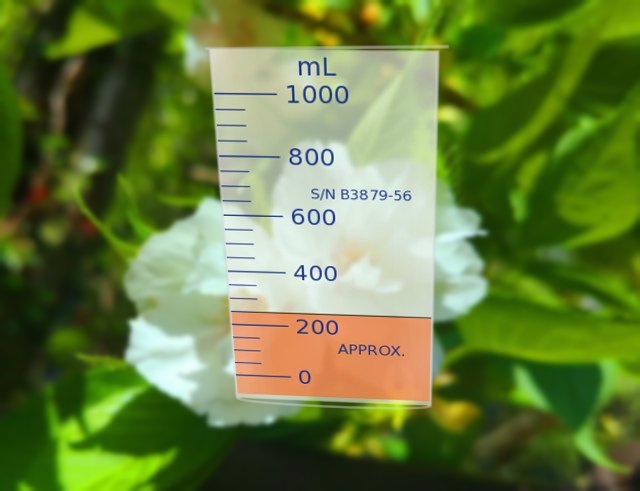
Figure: 250
